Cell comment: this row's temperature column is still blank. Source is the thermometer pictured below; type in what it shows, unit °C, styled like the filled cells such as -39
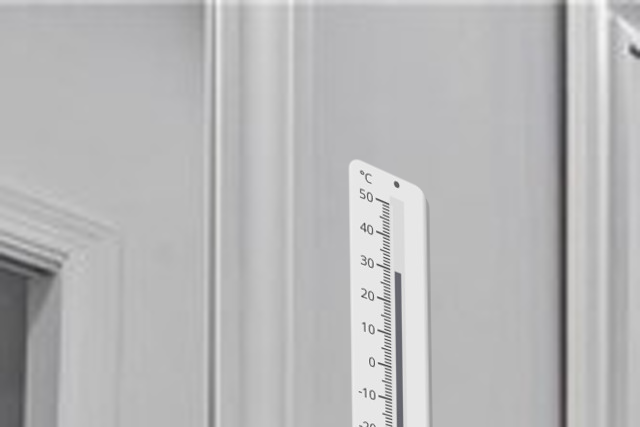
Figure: 30
